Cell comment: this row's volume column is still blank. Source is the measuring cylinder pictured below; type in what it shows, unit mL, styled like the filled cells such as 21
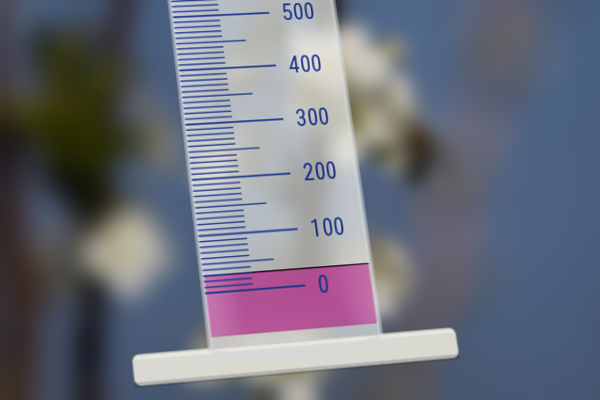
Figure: 30
